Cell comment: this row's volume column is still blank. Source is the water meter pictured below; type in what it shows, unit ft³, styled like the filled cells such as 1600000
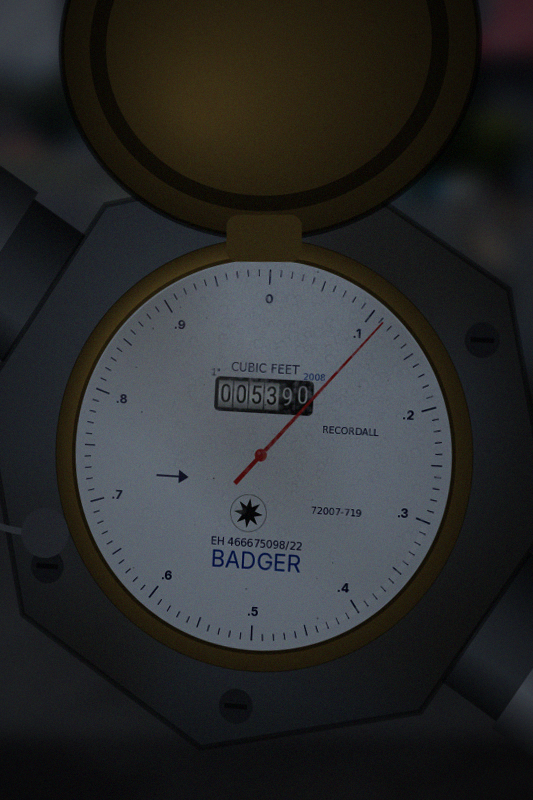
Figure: 5390.11
